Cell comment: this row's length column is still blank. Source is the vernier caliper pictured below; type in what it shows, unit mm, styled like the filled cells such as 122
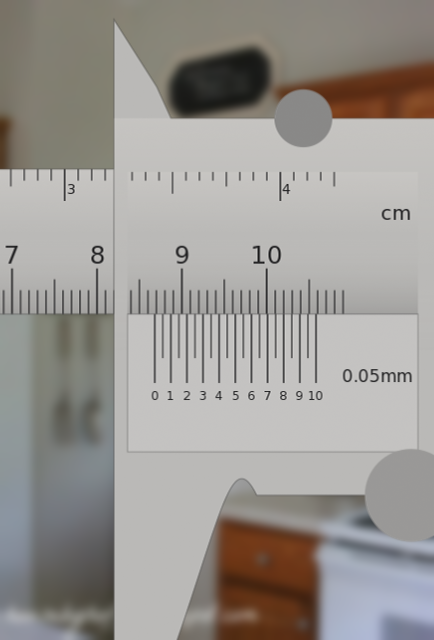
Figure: 86.8
